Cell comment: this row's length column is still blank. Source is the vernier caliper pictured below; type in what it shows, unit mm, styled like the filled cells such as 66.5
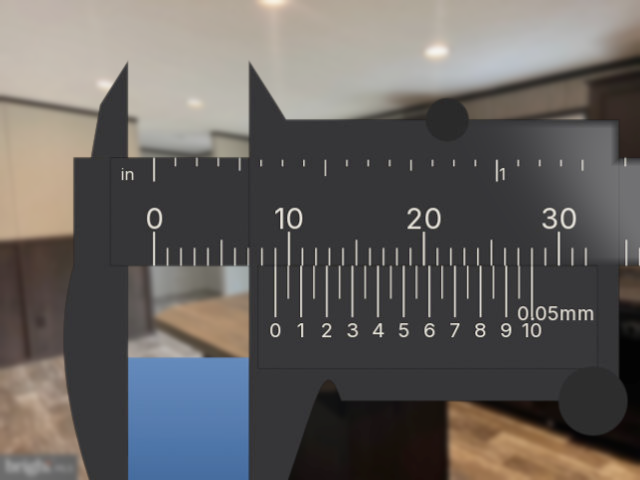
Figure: 9.0
